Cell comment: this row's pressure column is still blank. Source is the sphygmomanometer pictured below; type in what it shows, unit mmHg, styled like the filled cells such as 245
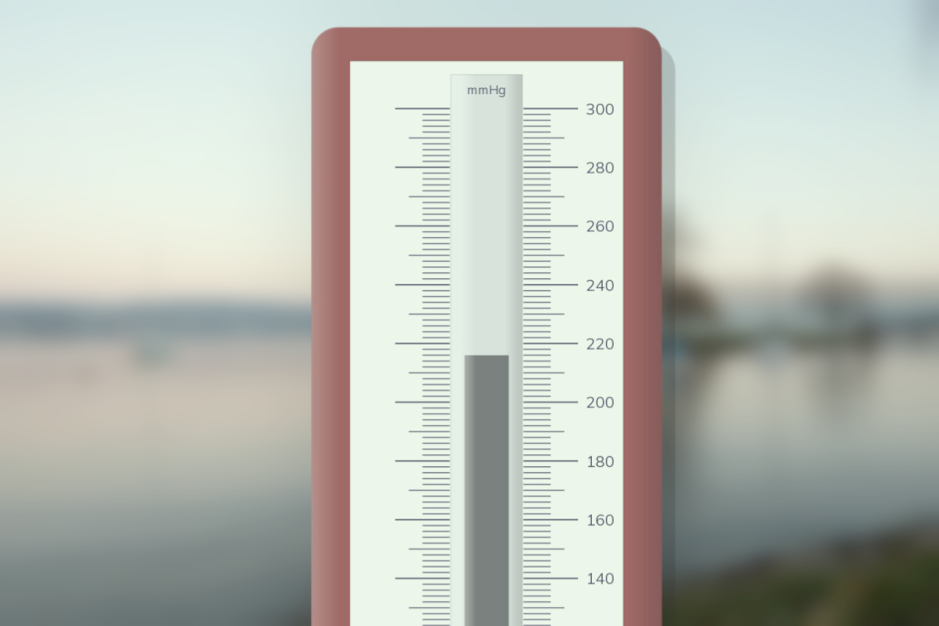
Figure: 216
